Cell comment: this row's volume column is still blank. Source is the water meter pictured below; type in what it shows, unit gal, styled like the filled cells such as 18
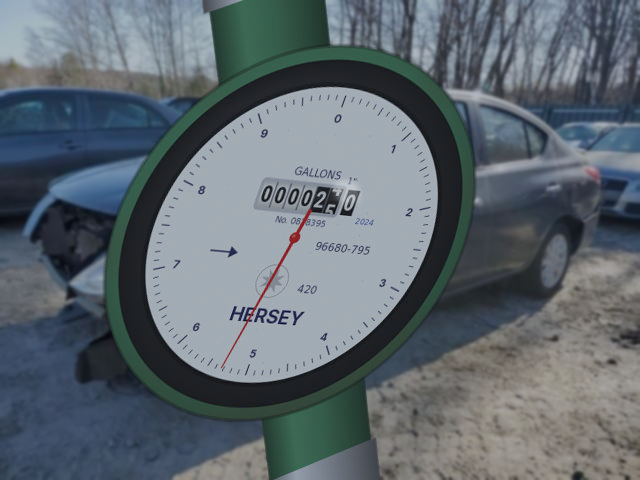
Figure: 245.3
